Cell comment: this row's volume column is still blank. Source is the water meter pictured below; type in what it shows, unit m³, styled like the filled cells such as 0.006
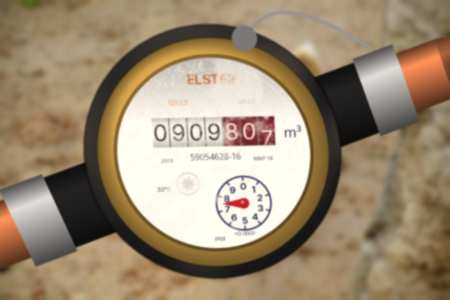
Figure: 909.8067
